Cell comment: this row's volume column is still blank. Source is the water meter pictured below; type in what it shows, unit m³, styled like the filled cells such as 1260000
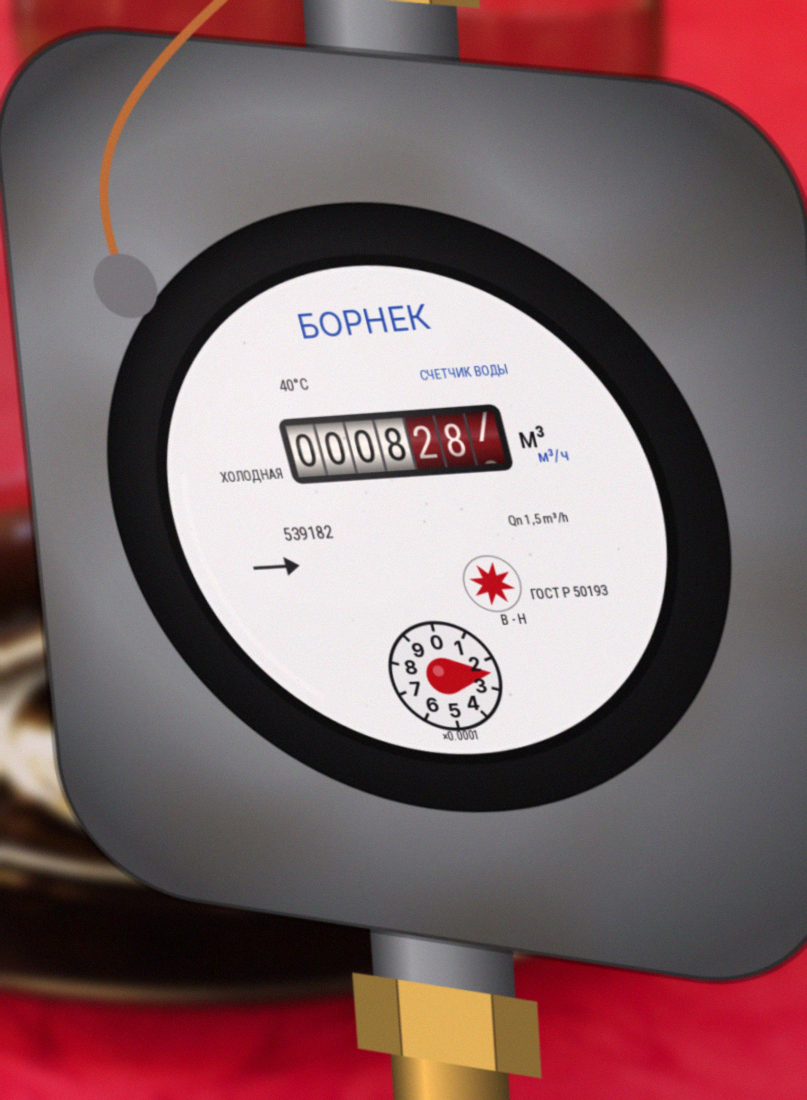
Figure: 8.2872
